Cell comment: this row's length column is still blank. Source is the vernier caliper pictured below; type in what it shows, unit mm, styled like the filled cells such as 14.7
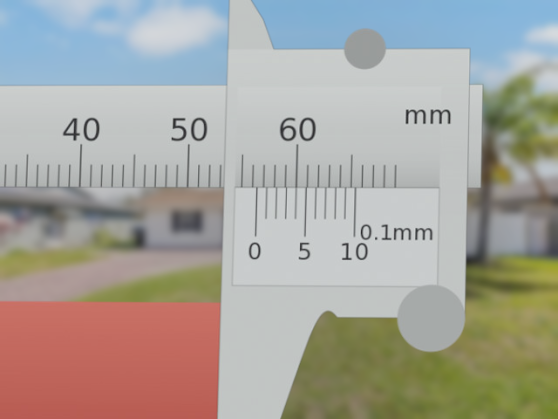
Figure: 56.4
